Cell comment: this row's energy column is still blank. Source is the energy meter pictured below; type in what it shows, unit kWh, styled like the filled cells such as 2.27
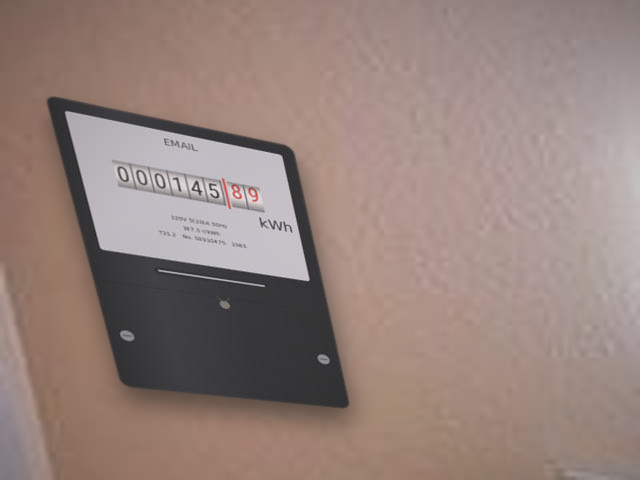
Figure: 145.89
